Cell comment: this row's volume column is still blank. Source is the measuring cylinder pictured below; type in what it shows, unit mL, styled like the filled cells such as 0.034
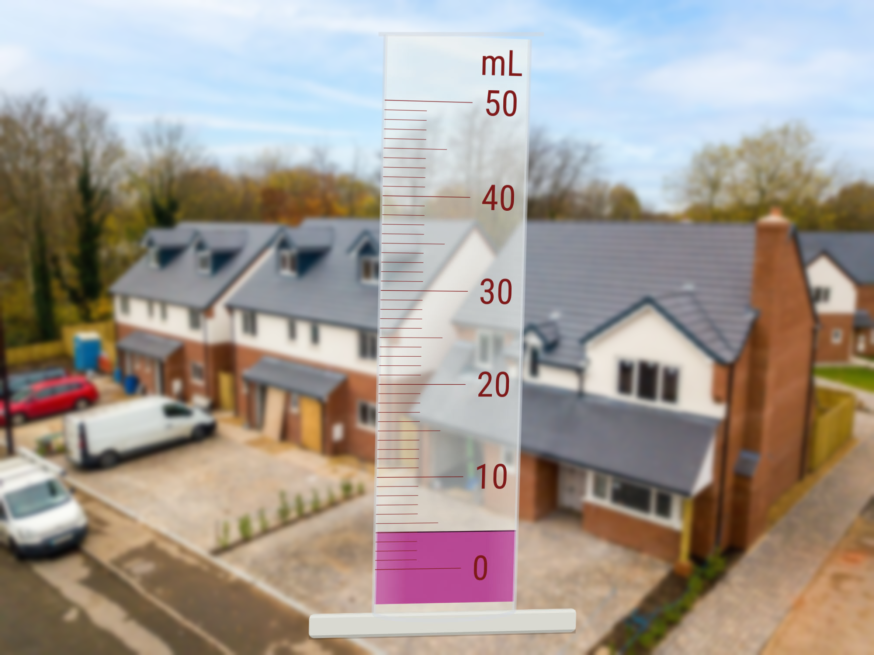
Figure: 4
